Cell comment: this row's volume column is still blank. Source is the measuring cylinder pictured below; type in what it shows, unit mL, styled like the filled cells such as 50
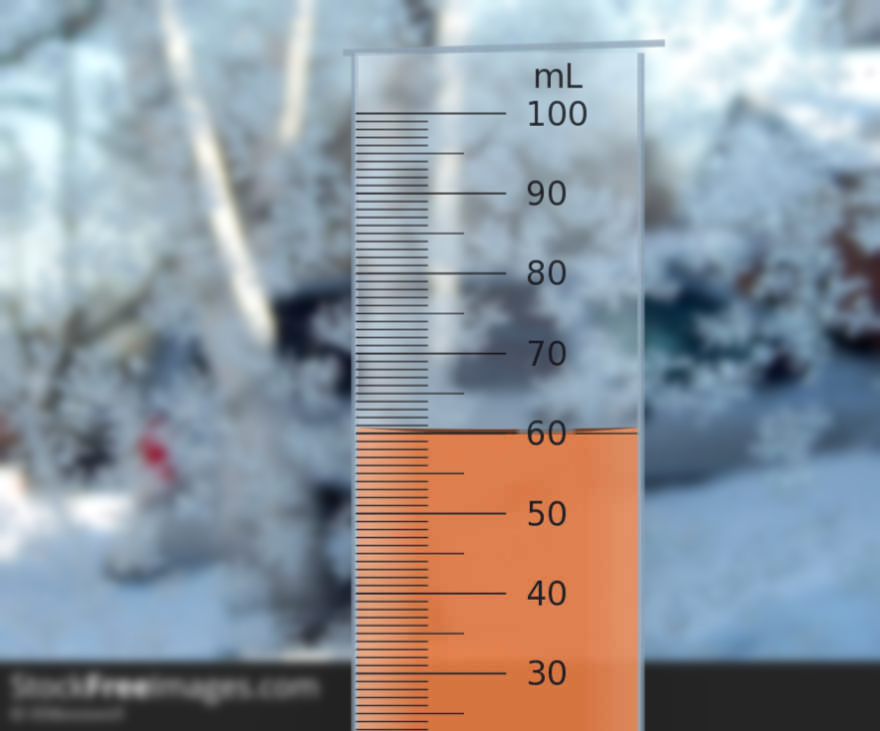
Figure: 60
